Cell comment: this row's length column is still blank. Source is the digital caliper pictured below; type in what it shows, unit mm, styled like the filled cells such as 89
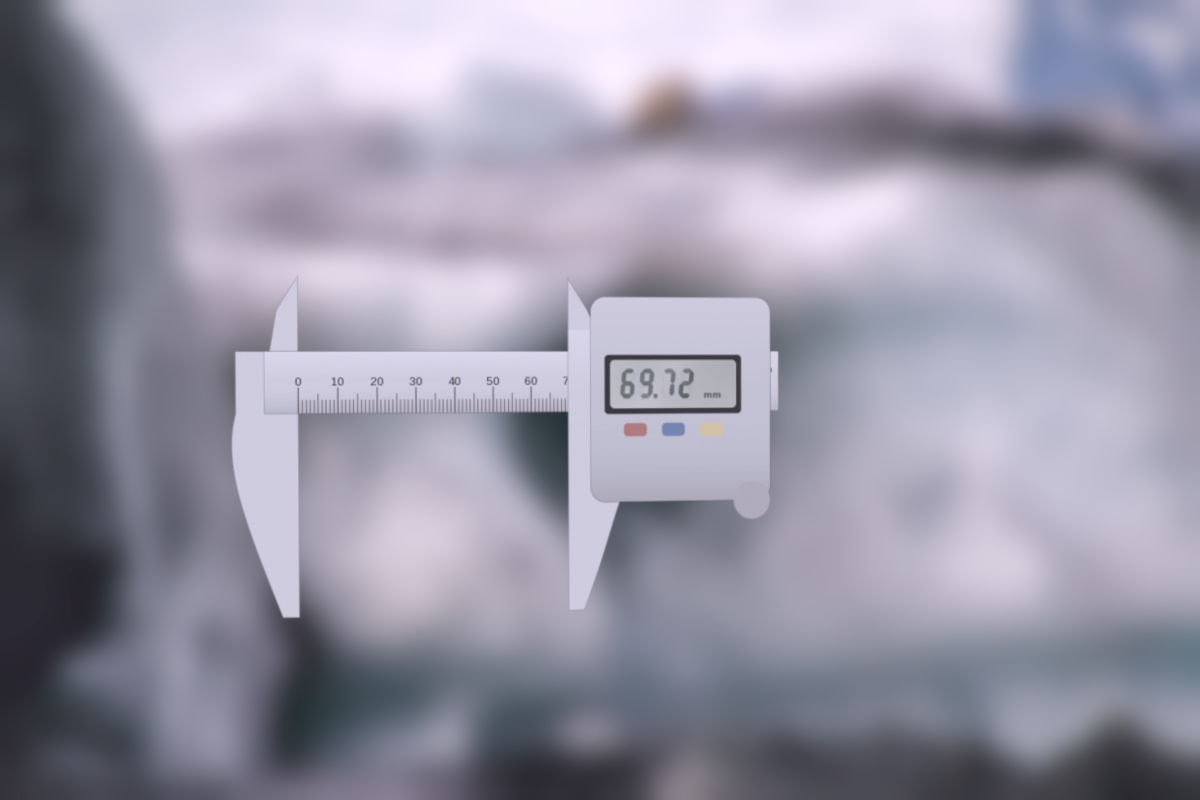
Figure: 69.72
